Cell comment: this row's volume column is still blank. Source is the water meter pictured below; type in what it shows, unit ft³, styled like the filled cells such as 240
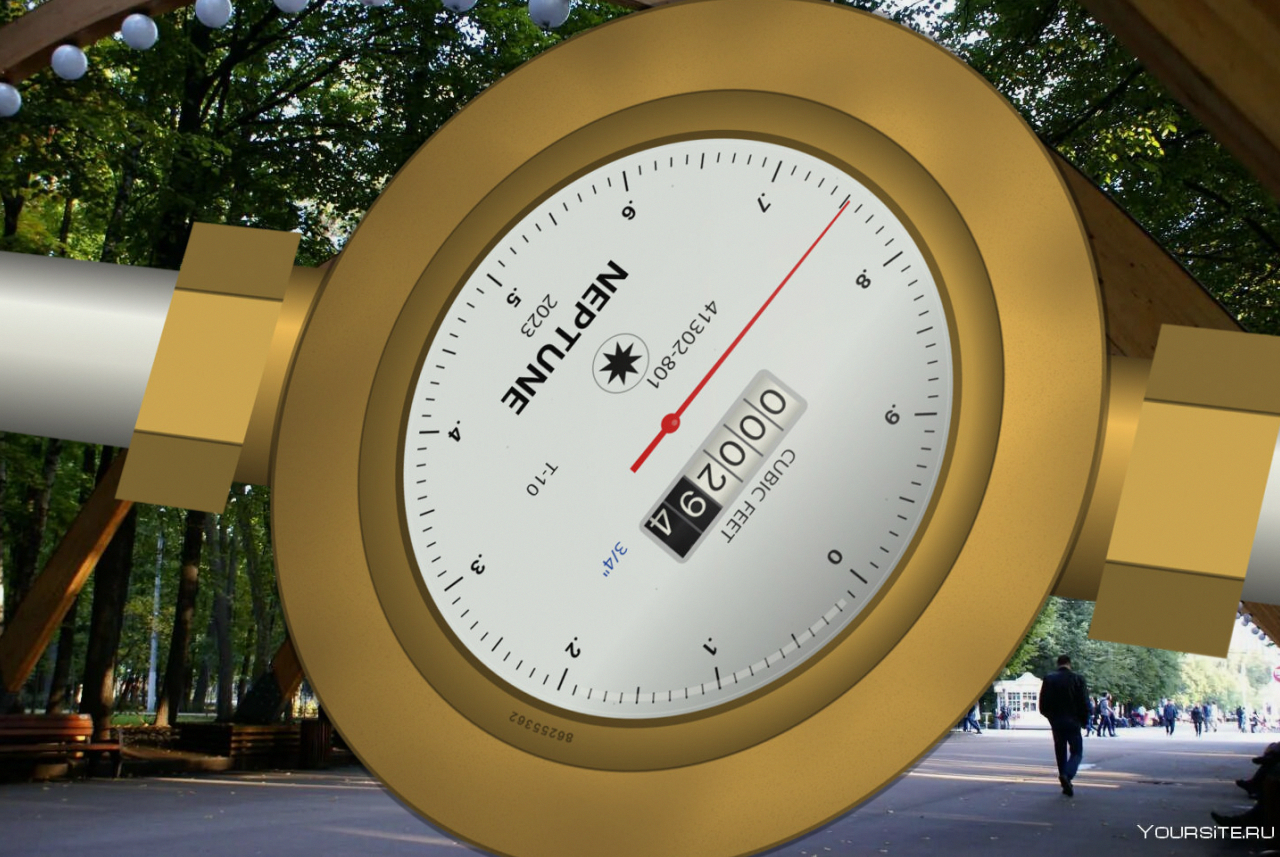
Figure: 293.75
